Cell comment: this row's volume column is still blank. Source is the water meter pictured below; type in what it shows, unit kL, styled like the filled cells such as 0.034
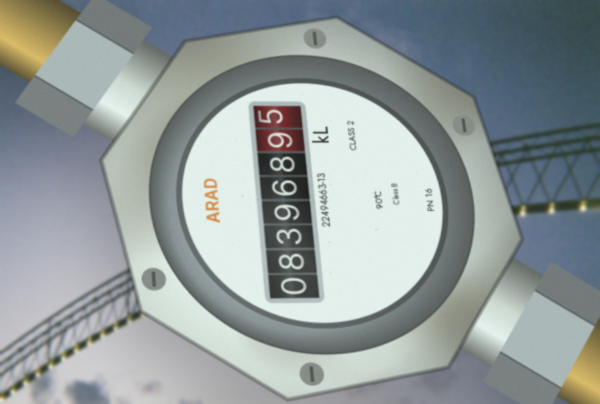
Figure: 83968.95
